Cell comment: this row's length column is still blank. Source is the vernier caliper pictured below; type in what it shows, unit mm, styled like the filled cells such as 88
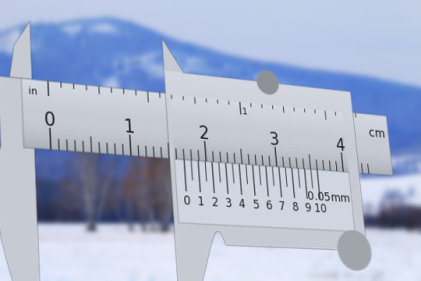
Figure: 17.0
